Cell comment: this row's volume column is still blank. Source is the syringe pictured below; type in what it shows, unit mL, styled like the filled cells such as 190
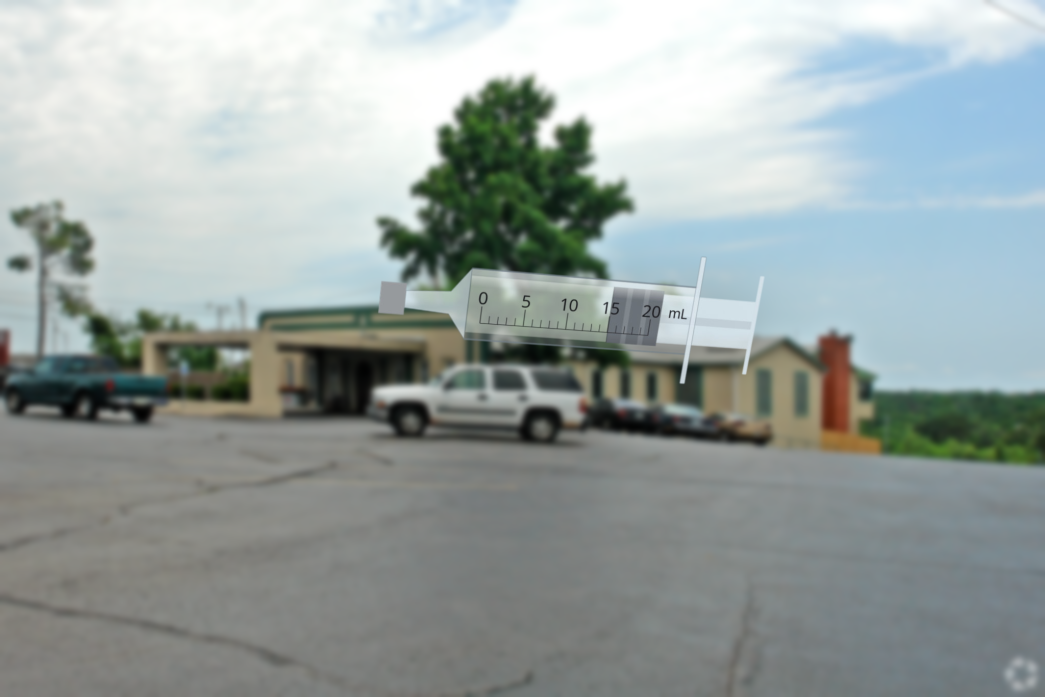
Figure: 15
